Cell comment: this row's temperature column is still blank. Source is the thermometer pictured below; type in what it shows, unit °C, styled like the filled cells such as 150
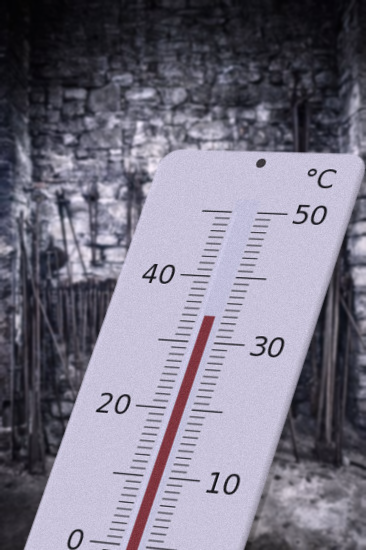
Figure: 34
